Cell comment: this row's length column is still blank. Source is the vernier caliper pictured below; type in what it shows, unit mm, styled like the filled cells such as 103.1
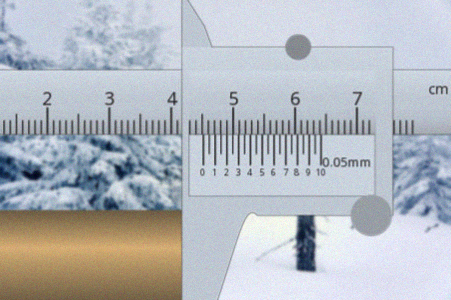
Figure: 45.2
